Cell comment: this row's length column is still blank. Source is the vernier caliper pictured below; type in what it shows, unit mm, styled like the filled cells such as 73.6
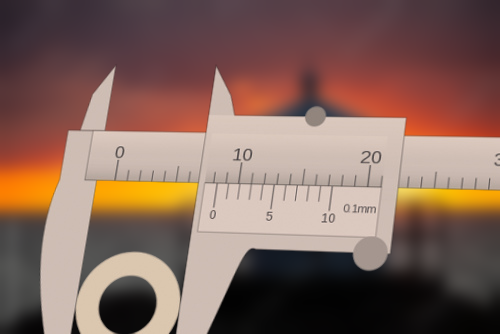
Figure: 8.3
